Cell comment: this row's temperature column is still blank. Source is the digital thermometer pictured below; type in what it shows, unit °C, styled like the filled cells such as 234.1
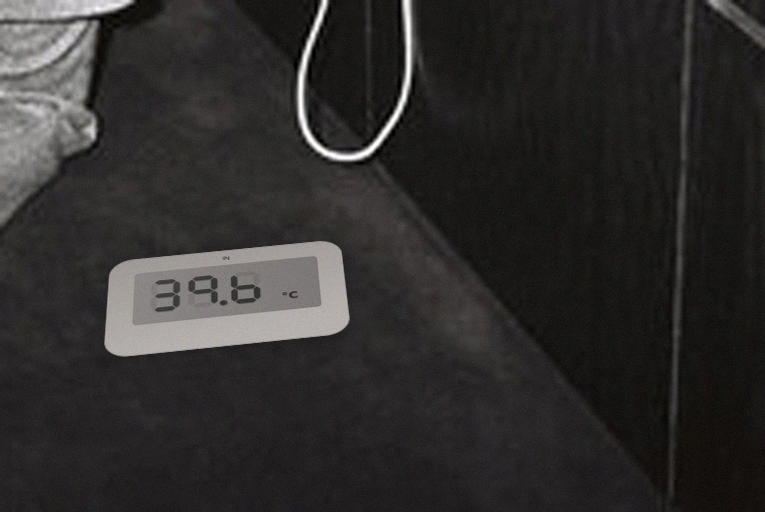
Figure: 39.6
